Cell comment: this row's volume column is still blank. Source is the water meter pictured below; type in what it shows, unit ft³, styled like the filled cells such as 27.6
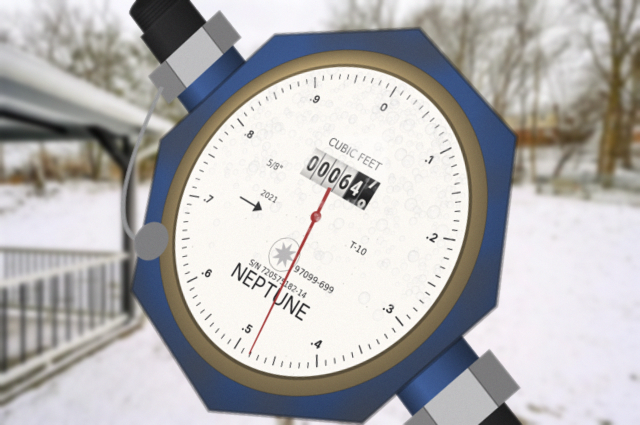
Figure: 647.48
